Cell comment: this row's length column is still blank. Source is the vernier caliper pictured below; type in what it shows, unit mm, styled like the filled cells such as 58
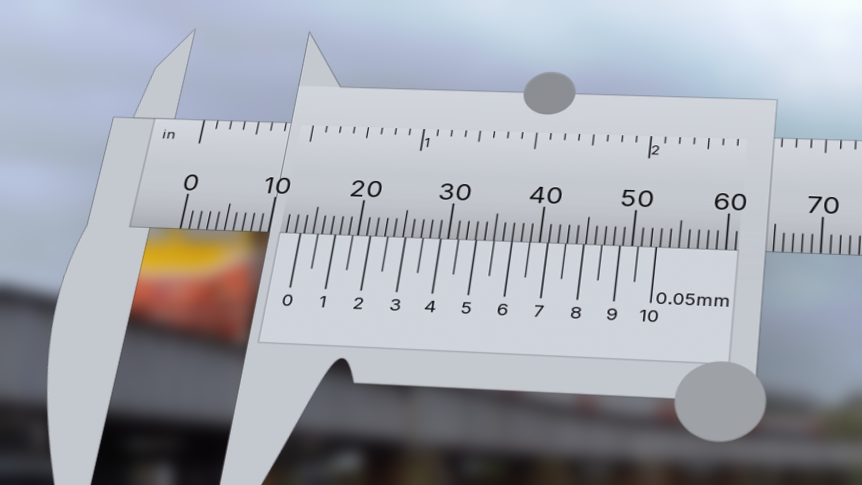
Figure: 13.6
